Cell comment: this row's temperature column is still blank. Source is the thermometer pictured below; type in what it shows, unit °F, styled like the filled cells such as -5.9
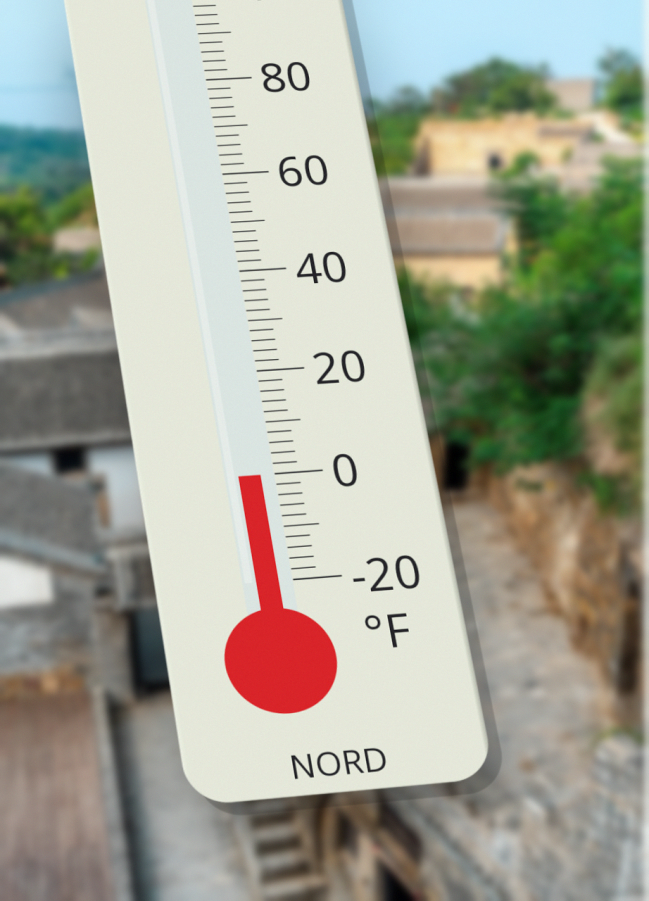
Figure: 0
